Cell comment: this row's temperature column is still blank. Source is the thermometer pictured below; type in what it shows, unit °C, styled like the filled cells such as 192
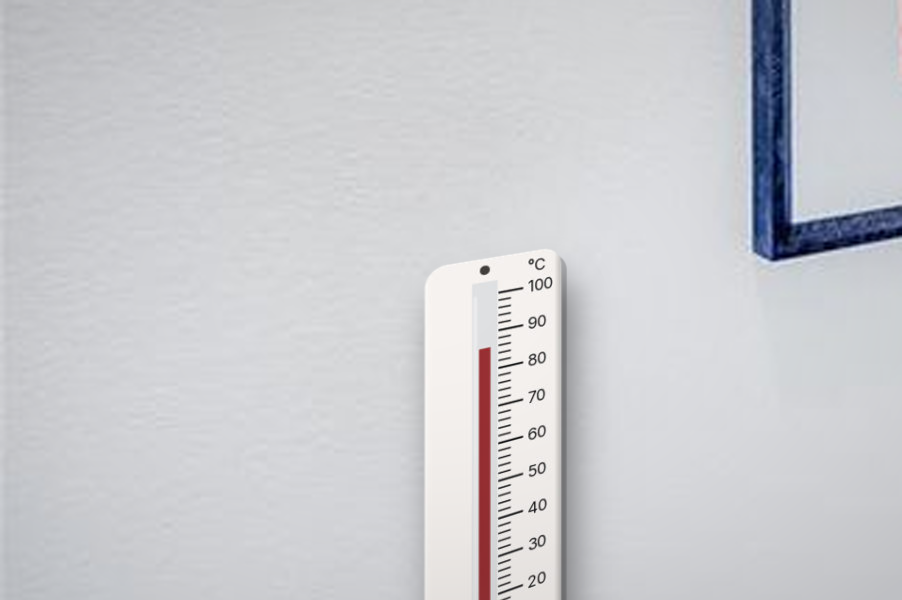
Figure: 86
